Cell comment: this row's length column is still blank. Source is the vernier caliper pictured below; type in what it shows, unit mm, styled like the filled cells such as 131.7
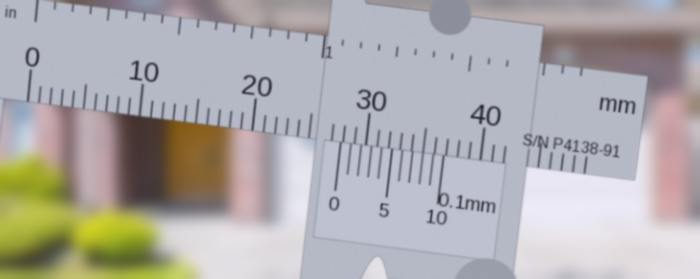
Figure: 27.8
